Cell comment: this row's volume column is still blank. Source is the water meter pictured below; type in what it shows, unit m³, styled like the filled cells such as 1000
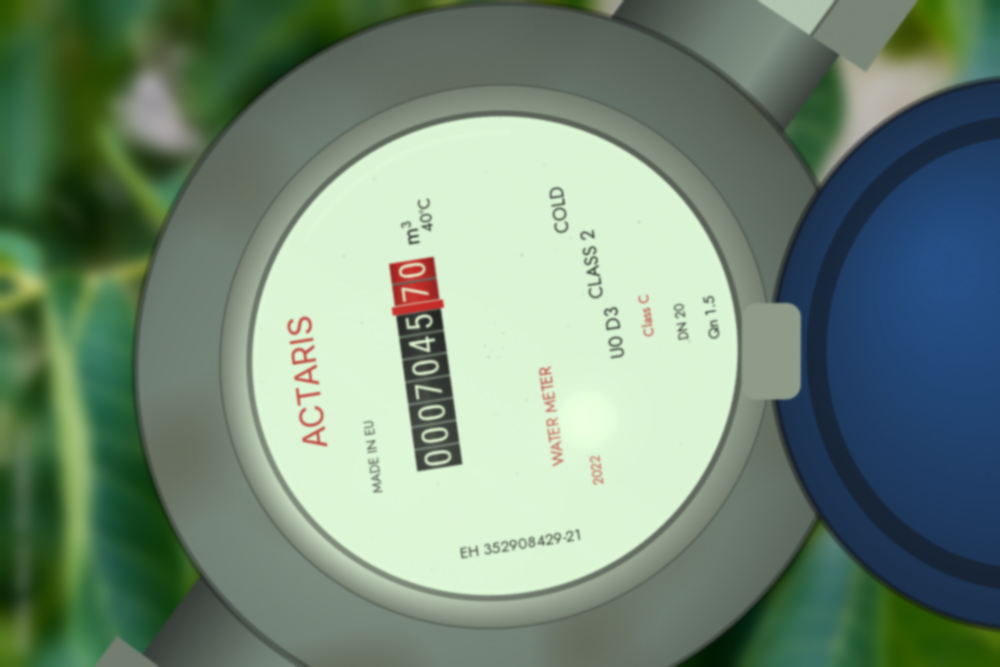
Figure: 7045.70
